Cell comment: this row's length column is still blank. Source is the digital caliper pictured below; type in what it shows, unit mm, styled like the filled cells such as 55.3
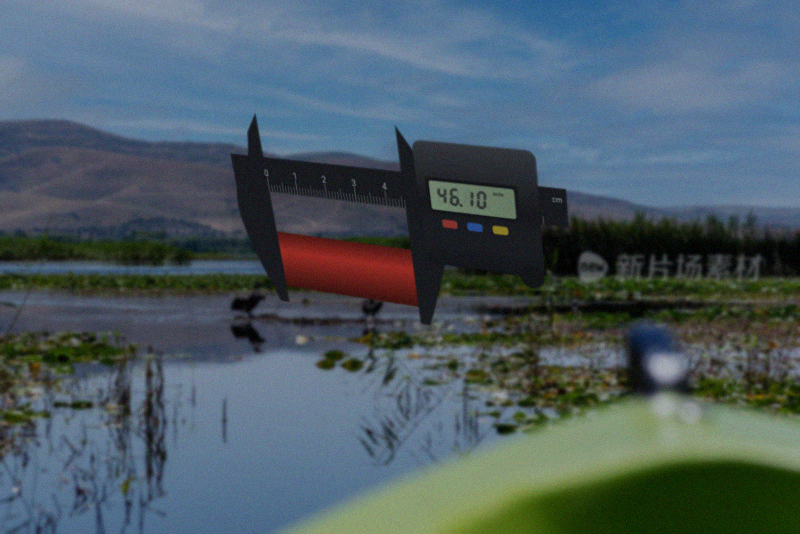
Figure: 46.10
